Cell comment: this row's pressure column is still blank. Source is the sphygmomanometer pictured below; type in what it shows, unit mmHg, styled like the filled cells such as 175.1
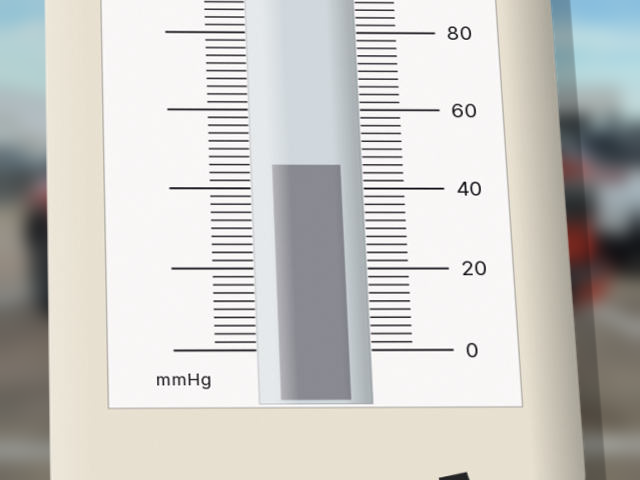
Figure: 46
